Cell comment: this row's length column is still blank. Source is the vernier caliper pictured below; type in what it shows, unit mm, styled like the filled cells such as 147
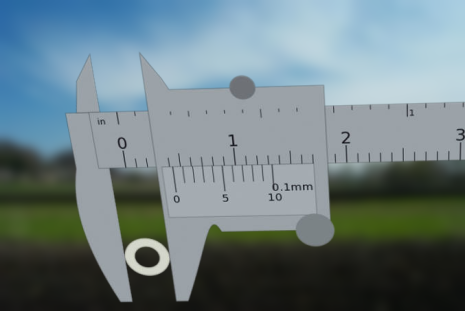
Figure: 4.3
